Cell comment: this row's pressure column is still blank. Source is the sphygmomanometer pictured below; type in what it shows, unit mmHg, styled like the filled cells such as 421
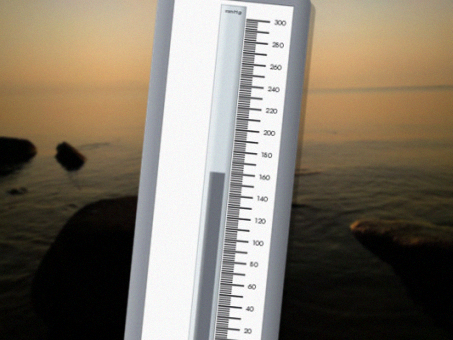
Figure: 160
